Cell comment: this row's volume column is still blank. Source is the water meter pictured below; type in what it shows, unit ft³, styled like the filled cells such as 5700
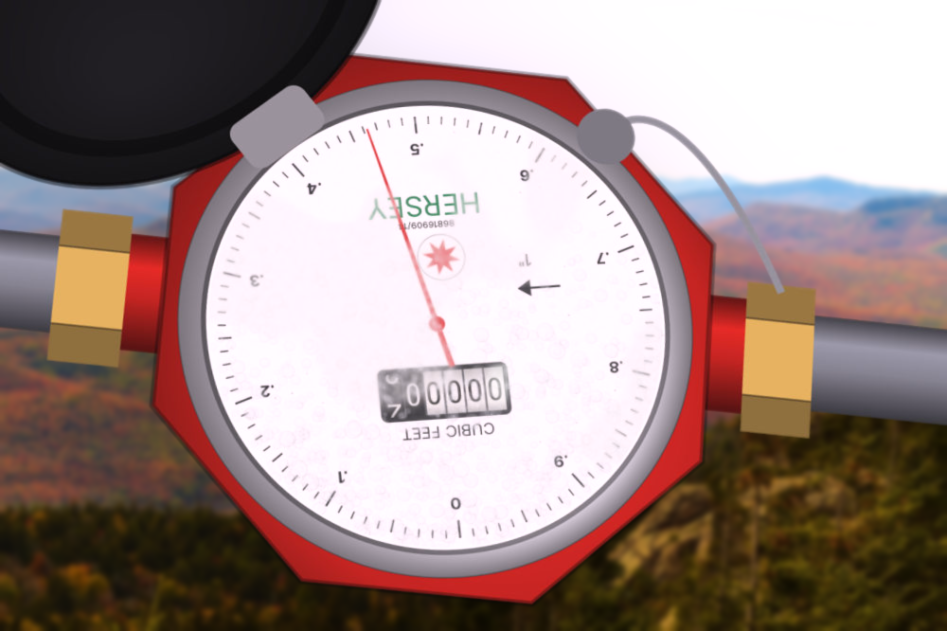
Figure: 2.46
